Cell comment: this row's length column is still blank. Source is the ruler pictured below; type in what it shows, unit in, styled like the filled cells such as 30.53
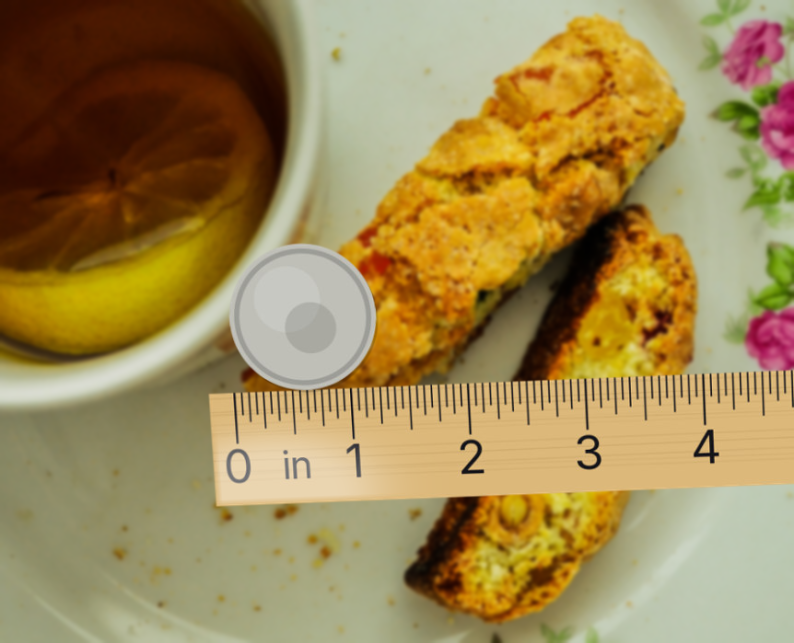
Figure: 1.25
